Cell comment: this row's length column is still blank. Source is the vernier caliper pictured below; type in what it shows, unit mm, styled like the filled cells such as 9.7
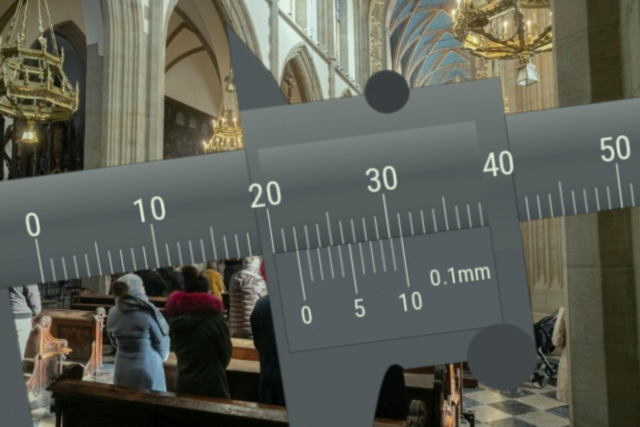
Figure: 22.0
